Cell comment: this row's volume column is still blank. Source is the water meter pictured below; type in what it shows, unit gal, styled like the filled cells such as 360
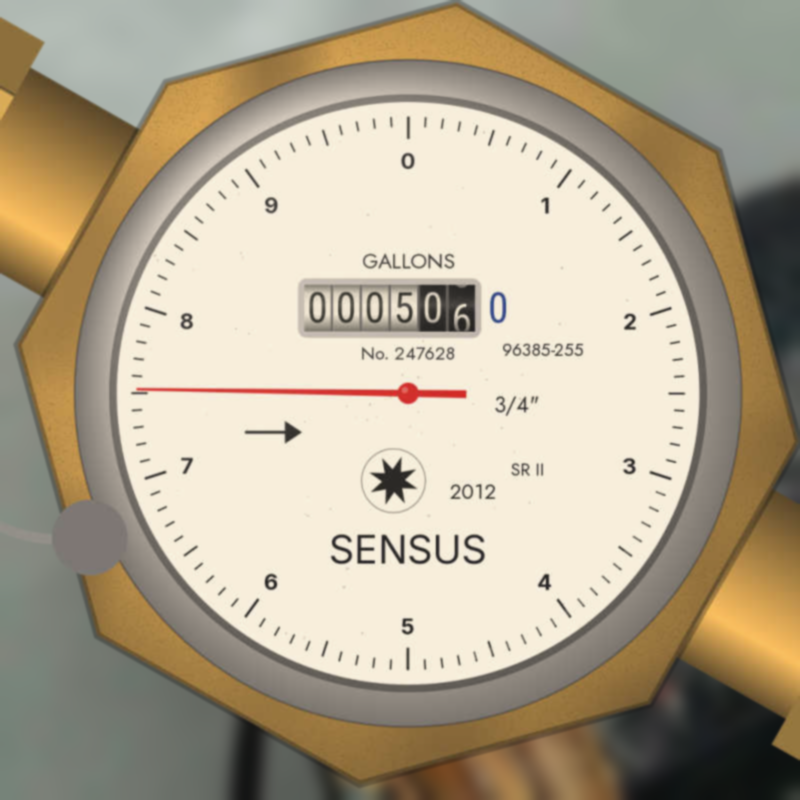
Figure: 5057.5
